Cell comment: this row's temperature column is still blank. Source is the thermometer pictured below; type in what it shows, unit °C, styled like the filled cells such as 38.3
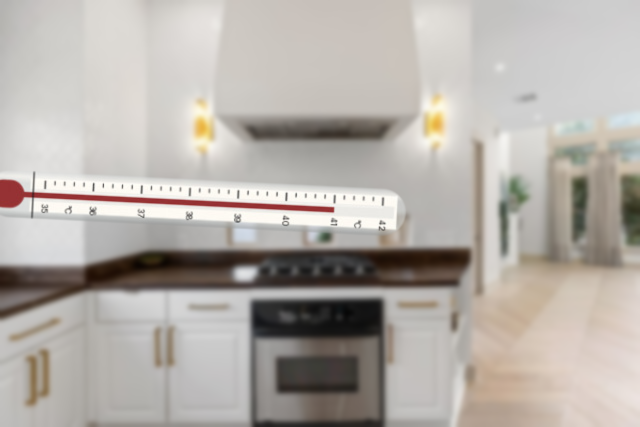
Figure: 41
